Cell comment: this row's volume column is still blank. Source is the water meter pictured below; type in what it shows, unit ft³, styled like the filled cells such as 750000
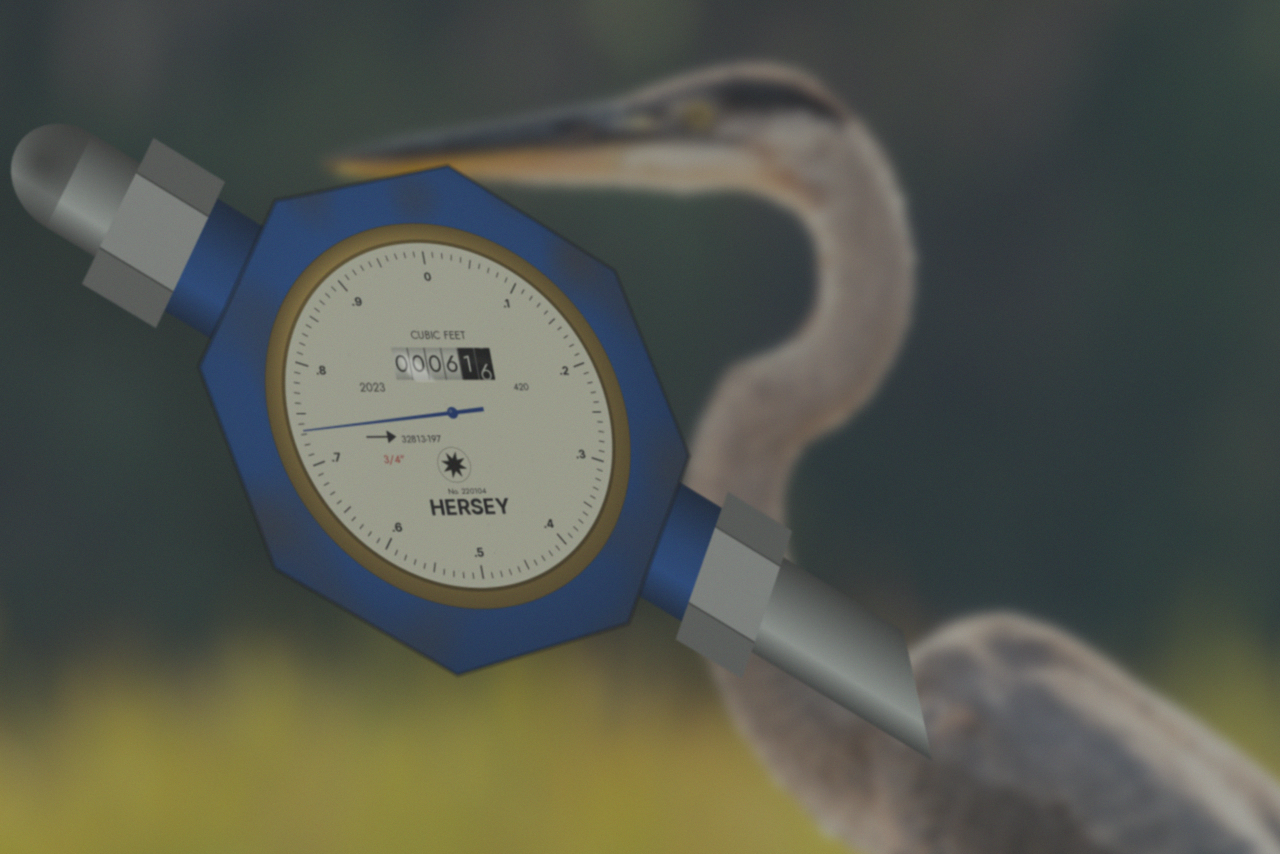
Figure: 615.73
